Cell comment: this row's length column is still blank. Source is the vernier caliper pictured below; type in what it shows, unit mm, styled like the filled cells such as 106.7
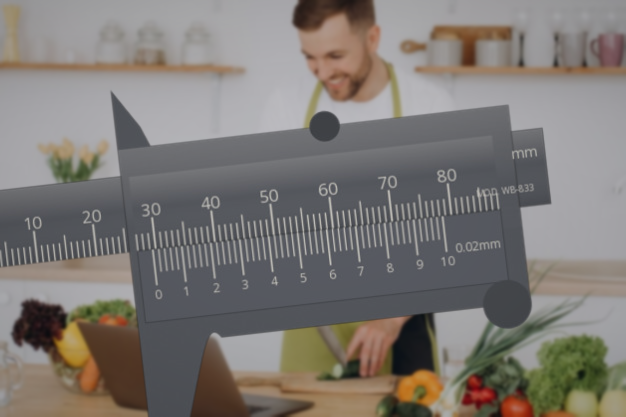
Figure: 29.5
